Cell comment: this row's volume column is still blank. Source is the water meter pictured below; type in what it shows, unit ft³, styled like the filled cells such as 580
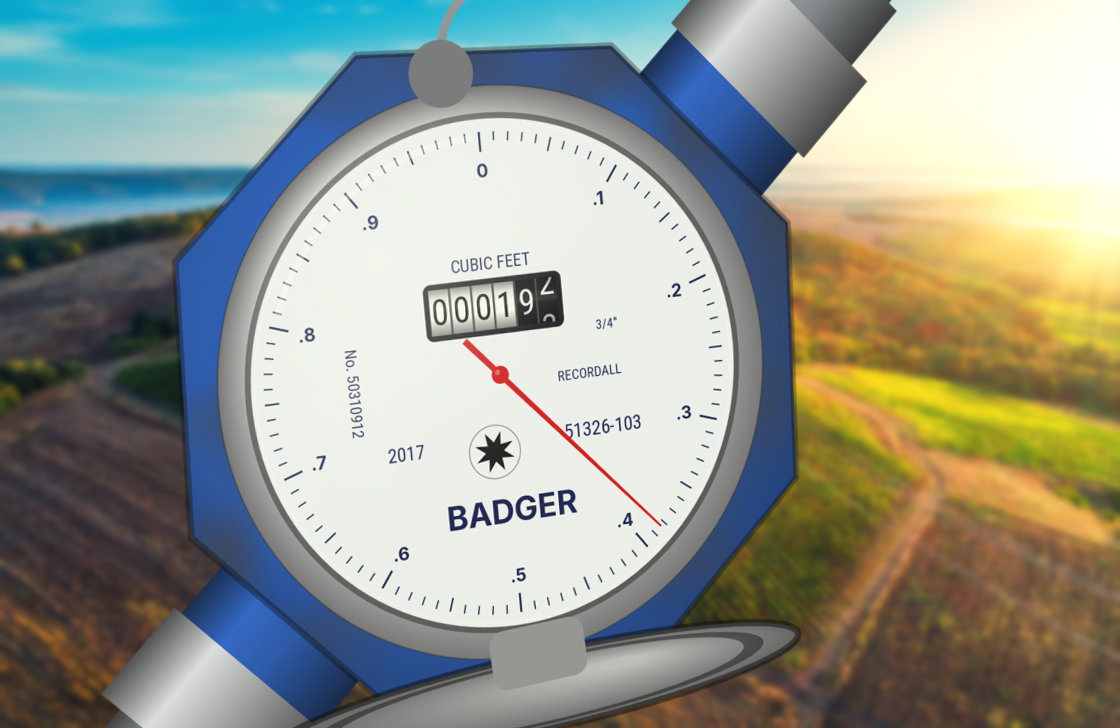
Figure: 192.38
